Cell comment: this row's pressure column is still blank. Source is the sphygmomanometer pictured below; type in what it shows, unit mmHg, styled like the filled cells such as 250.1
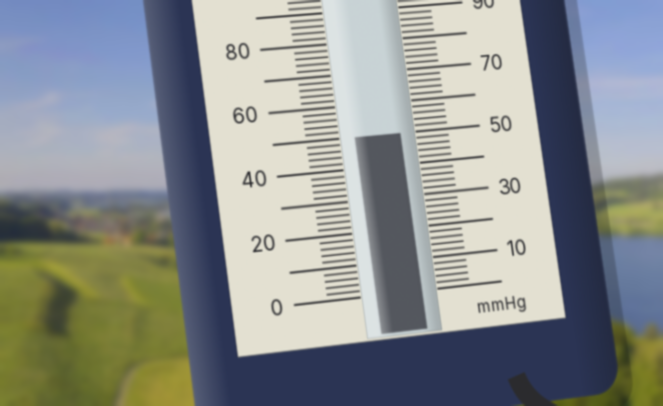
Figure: 50
